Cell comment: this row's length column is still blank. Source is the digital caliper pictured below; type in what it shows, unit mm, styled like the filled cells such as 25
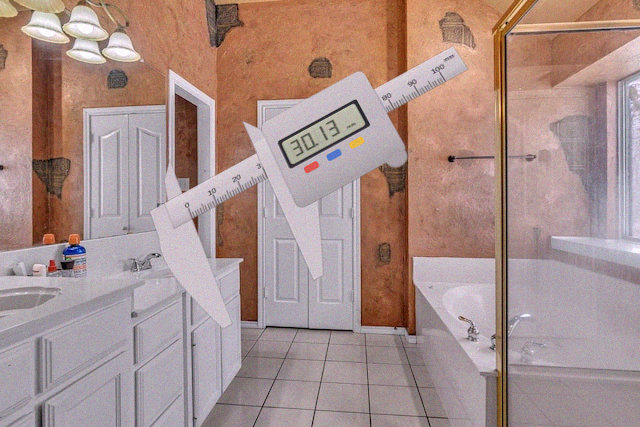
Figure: 30.13
